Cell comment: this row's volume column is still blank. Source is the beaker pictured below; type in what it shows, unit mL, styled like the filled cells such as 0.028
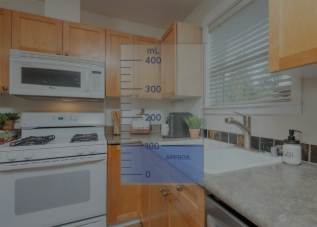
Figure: 100
